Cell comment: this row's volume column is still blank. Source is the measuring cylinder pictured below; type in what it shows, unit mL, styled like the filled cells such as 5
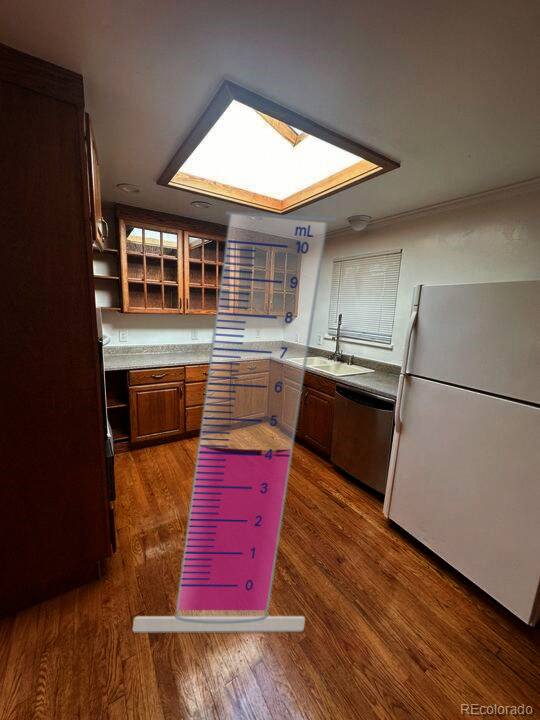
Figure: 4
